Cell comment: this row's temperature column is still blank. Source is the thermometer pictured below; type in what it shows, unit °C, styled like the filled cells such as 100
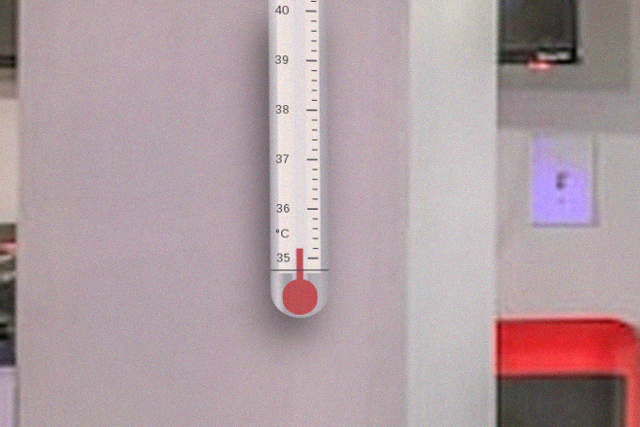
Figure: 35.2
